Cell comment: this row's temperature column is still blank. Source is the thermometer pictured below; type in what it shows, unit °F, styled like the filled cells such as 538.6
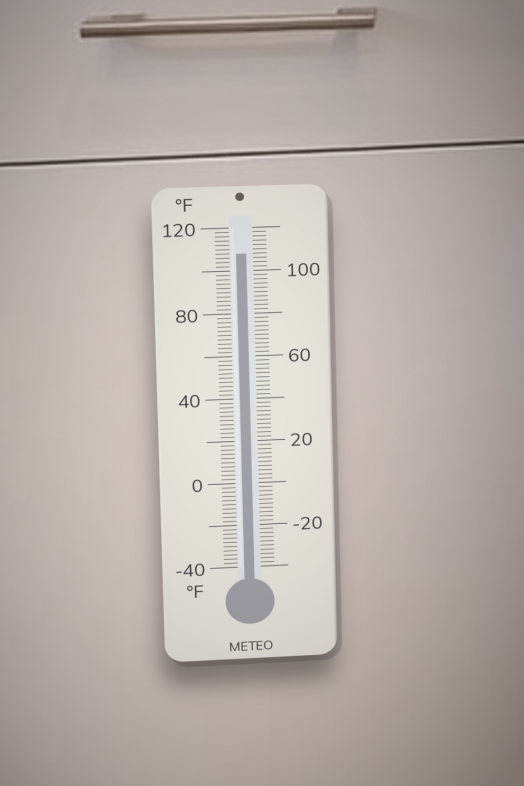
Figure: 108
